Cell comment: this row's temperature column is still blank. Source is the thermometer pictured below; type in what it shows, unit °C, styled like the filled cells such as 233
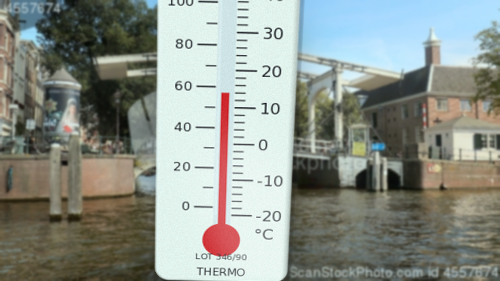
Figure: 14
